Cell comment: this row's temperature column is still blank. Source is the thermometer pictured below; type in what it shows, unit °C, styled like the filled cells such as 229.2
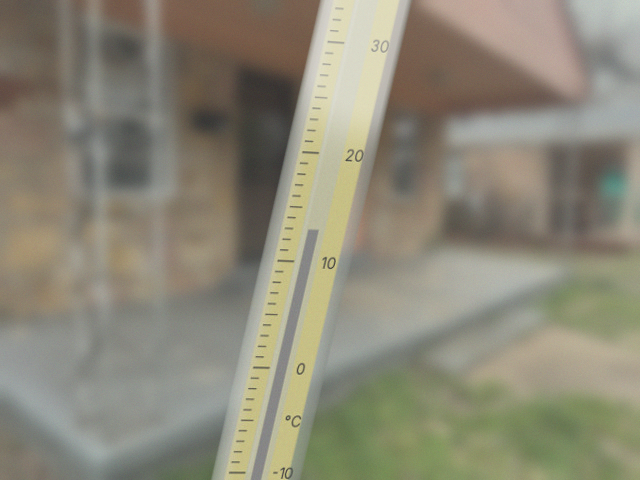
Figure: 13
